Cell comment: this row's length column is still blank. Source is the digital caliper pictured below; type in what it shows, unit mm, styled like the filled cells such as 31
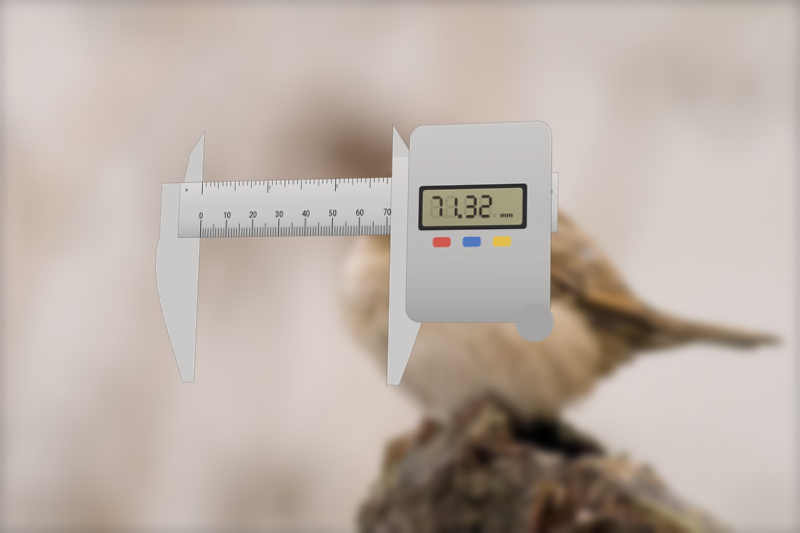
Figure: 71.32
